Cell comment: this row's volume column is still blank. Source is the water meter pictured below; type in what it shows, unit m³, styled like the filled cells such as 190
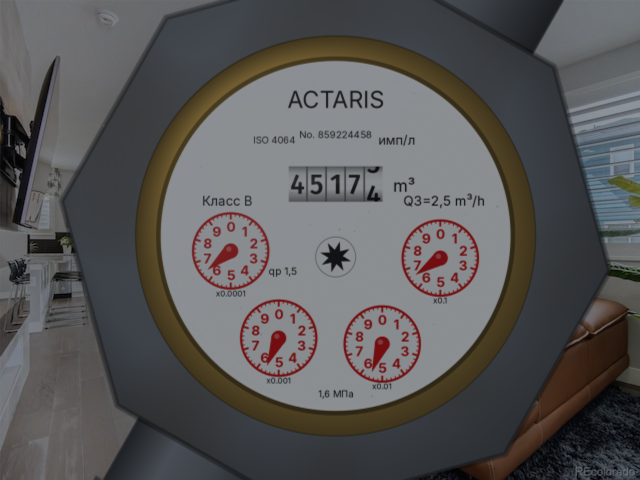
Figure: 45173.6556
